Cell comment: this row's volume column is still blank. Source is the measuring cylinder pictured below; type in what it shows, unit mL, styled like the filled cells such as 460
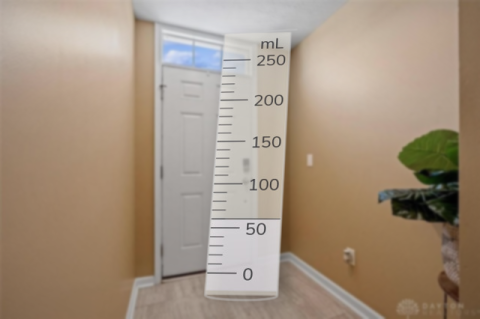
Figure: 60
